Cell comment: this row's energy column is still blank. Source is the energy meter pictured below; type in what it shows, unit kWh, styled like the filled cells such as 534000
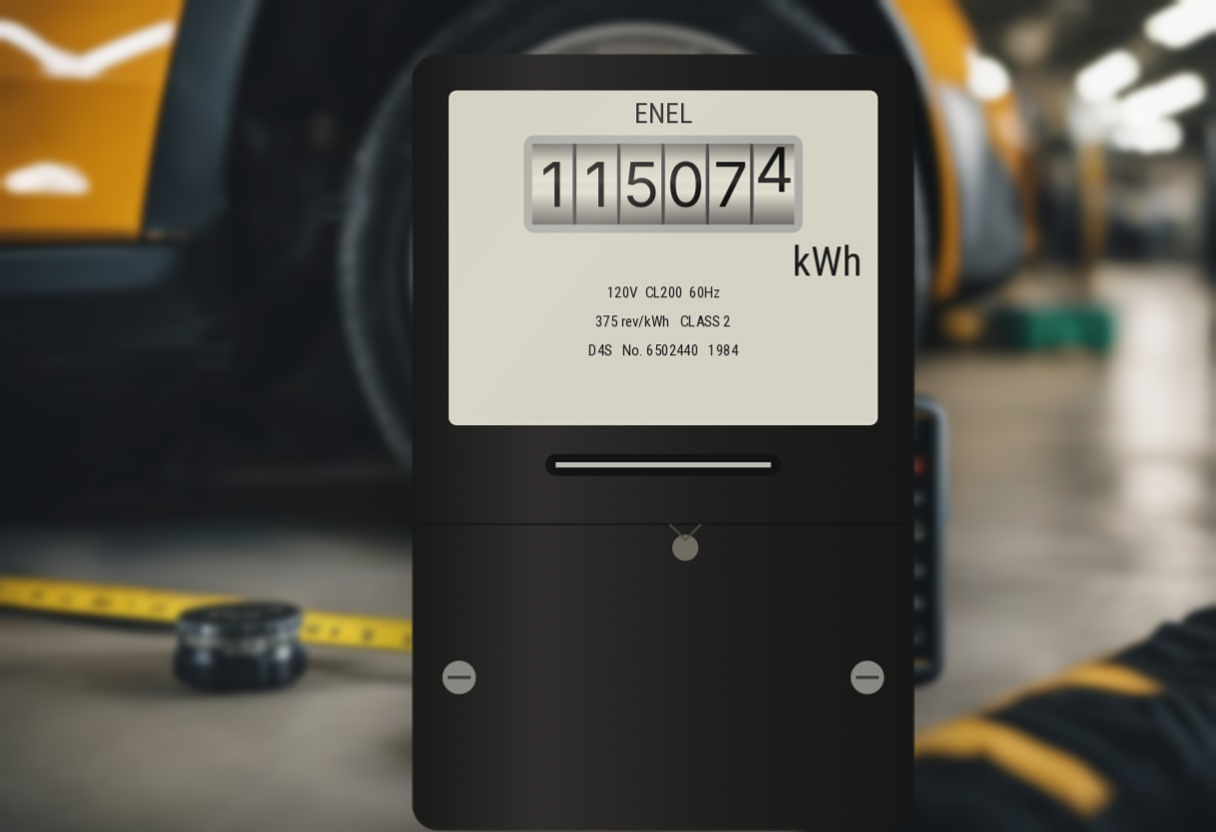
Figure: 115074
